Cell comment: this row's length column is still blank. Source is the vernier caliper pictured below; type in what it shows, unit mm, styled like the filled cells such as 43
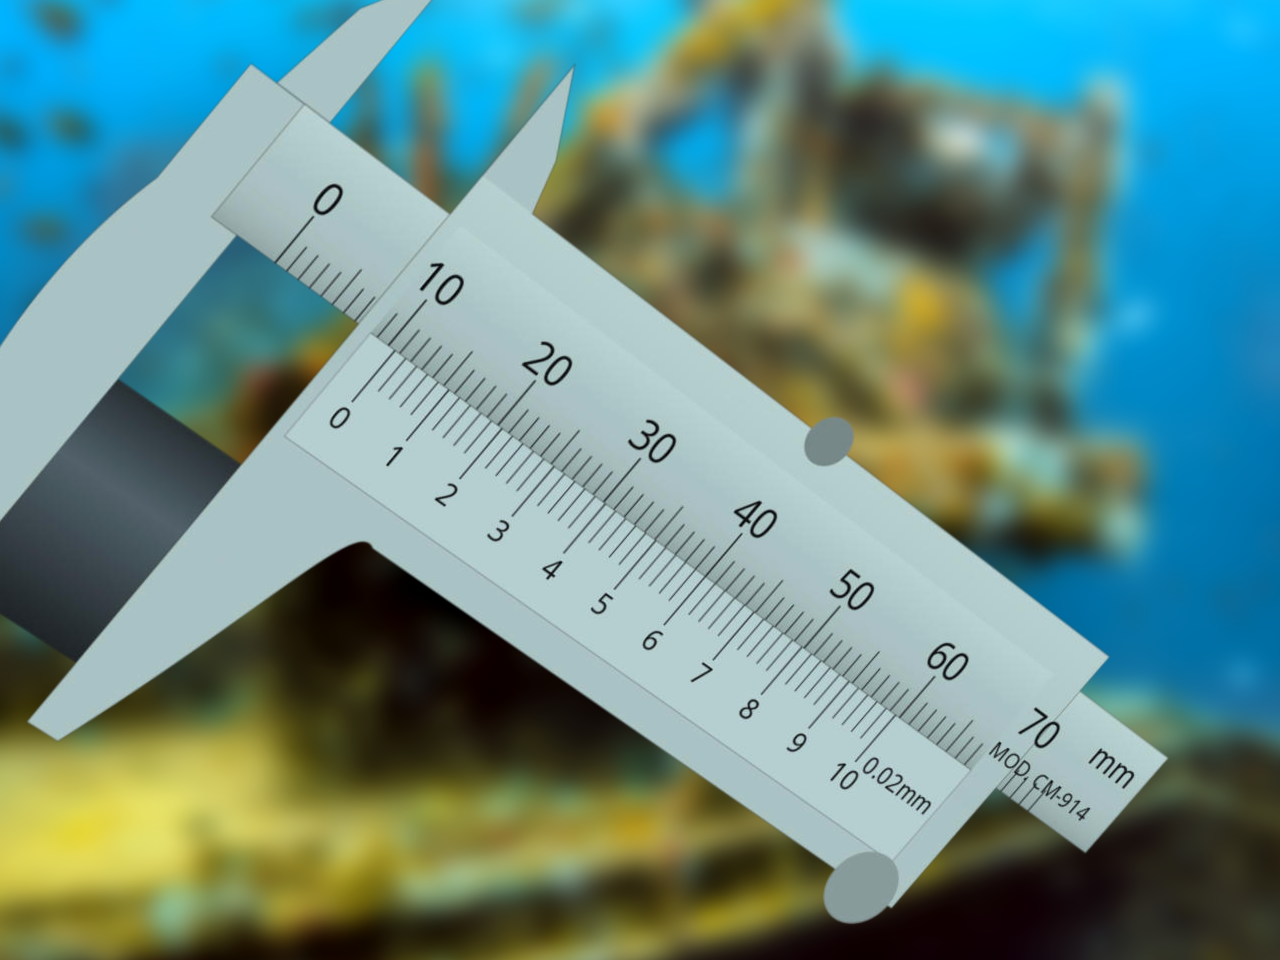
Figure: 10.6
